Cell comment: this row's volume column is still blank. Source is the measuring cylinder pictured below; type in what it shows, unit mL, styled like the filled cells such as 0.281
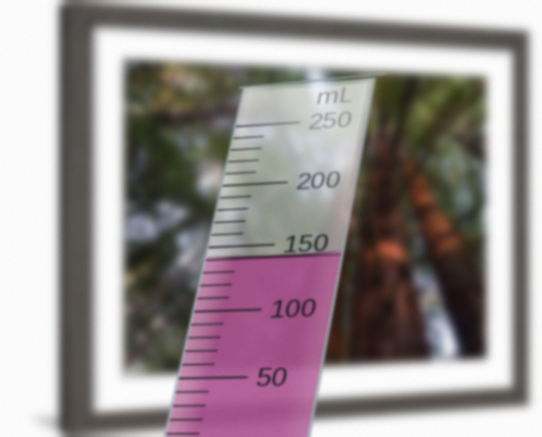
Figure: 140
